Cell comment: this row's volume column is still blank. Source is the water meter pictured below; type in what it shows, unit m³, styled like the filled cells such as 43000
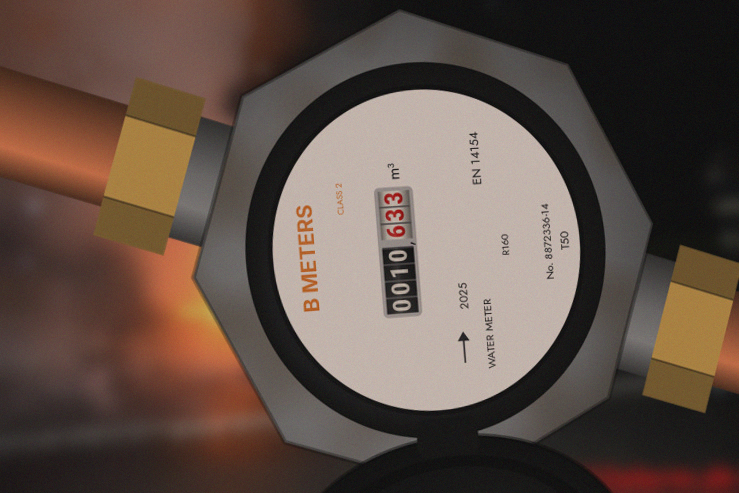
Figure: 10.633
